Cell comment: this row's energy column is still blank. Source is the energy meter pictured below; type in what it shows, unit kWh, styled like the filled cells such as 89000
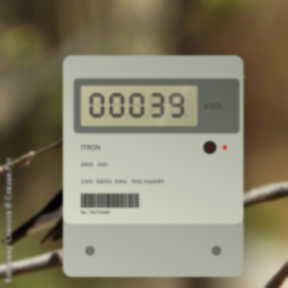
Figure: 39
